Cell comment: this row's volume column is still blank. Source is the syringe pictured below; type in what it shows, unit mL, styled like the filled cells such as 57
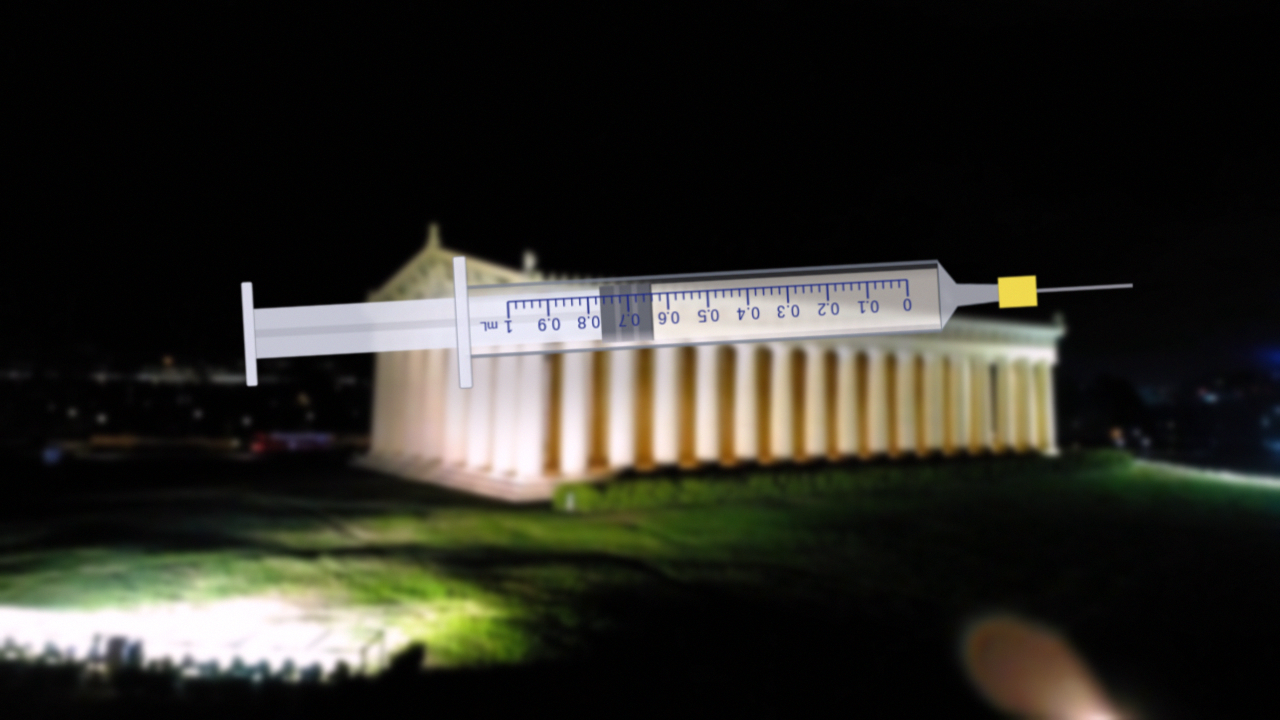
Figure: 0.64
